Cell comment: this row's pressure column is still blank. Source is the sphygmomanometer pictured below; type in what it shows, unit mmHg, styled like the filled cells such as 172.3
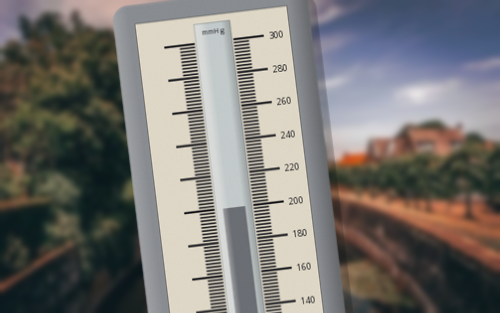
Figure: 200
